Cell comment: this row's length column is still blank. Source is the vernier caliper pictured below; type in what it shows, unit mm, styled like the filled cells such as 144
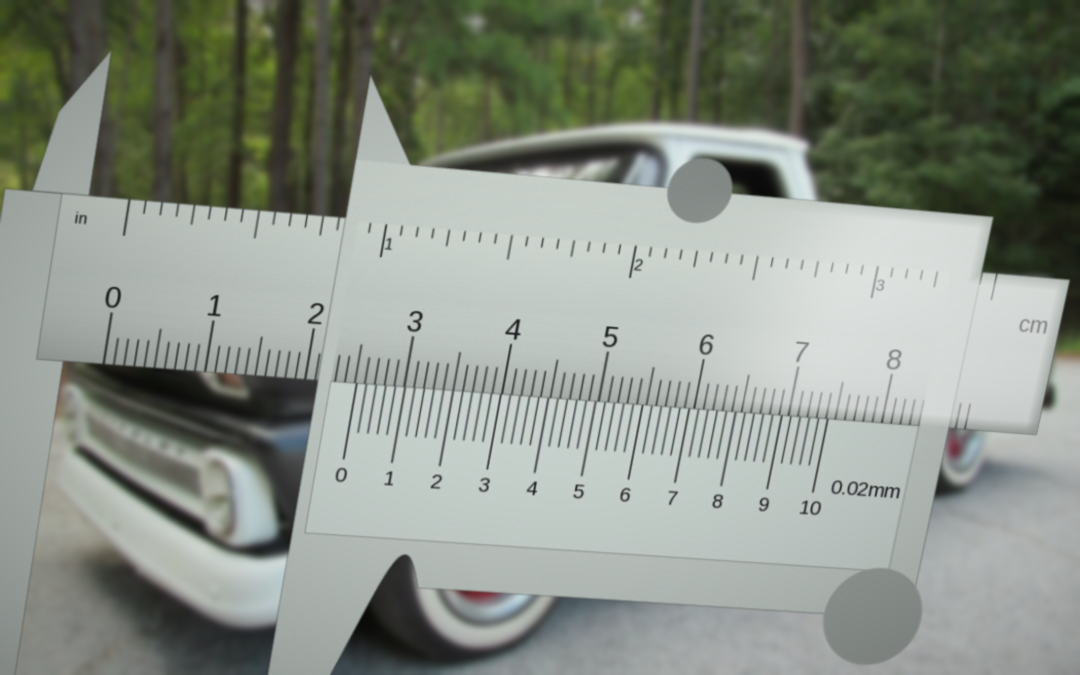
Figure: 25.2
